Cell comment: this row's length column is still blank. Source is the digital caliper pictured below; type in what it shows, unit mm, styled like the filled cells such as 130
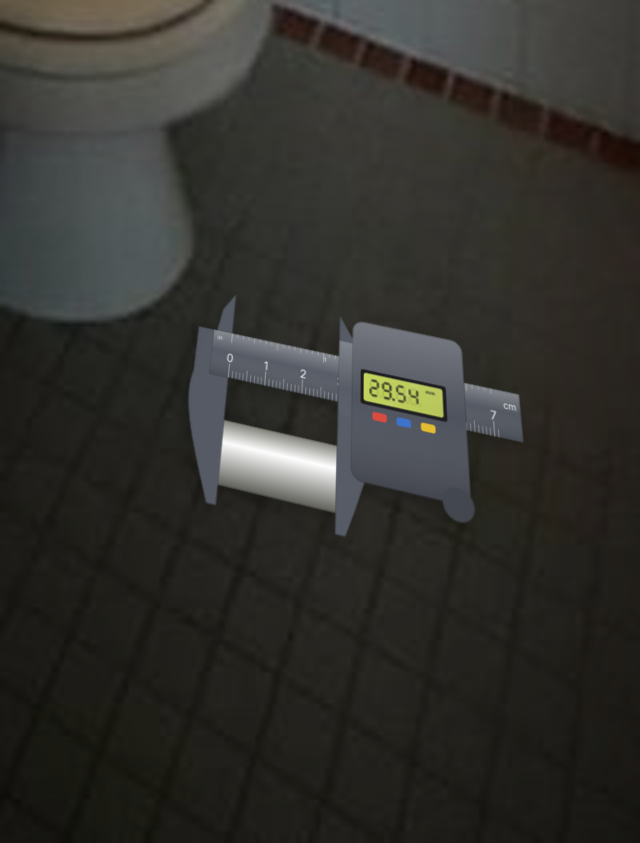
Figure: 29.54
